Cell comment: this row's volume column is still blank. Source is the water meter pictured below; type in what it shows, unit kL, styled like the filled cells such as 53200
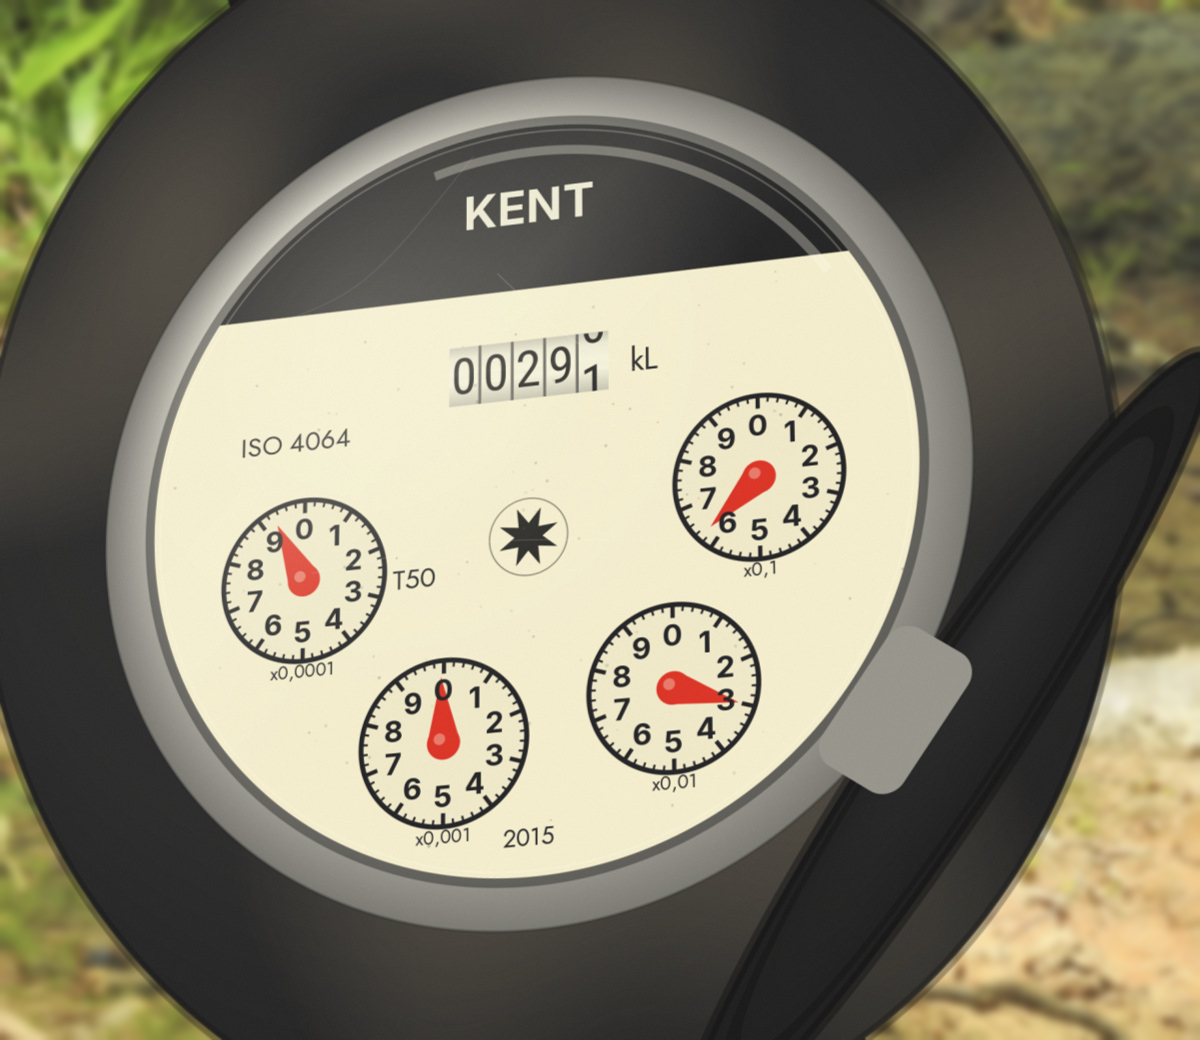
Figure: 290.6299
